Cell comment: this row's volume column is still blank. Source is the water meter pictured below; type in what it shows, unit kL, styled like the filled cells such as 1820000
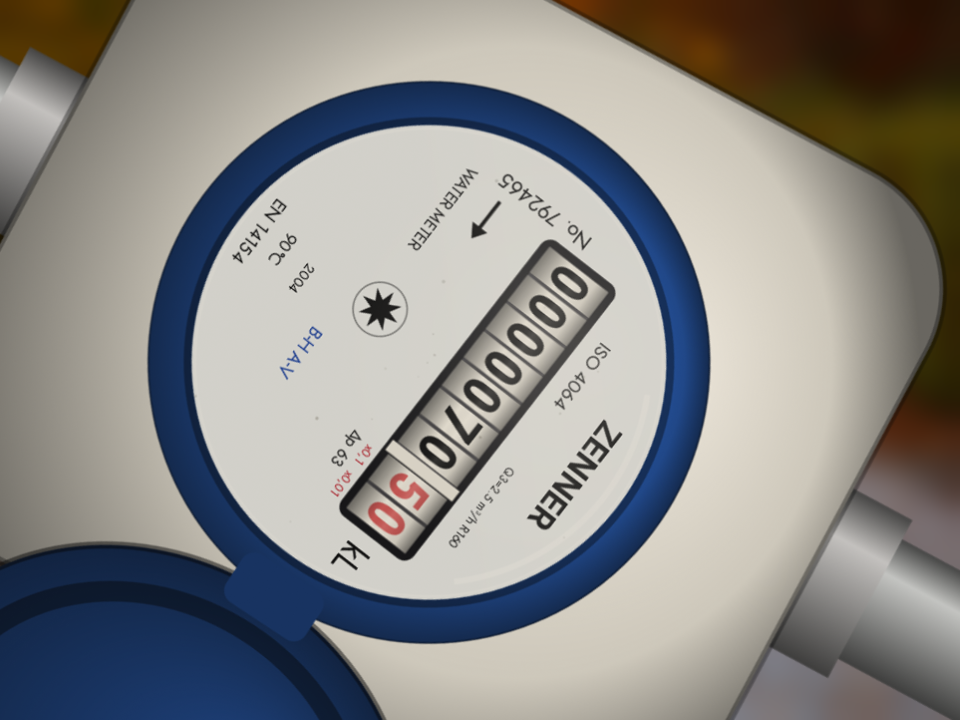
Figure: 70.50
